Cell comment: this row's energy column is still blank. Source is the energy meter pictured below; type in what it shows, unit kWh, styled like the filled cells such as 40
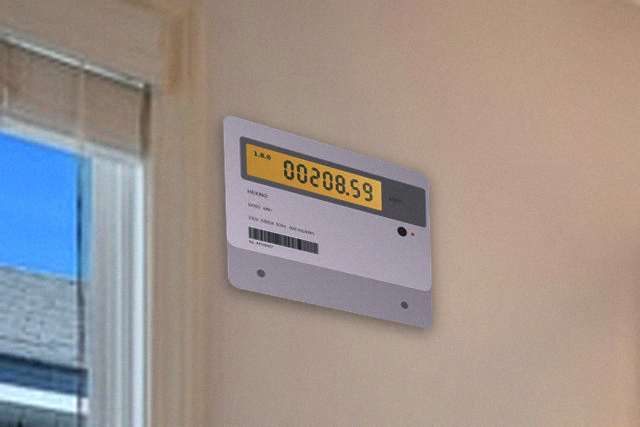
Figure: 208.59
